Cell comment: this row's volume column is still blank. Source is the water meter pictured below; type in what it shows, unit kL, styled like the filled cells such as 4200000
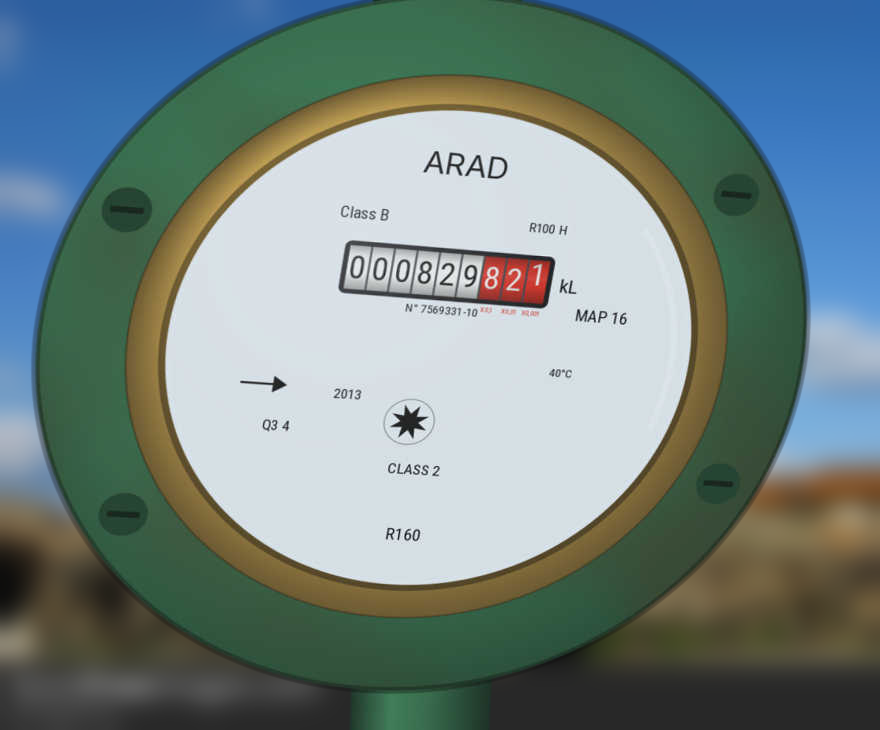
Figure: 829.821
